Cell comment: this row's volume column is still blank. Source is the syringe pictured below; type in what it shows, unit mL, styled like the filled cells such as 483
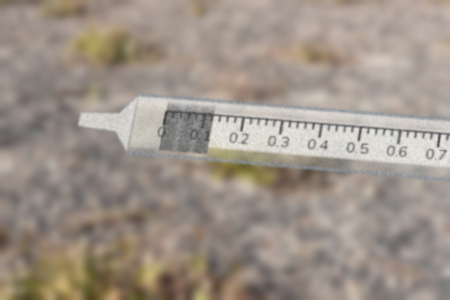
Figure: 0
